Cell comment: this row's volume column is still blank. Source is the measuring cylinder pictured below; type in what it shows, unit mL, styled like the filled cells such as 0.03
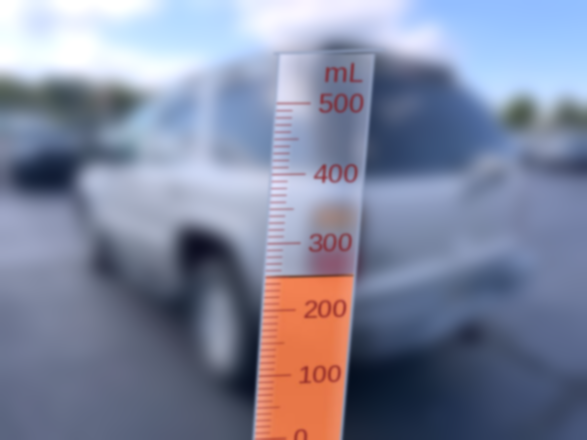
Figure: 250
